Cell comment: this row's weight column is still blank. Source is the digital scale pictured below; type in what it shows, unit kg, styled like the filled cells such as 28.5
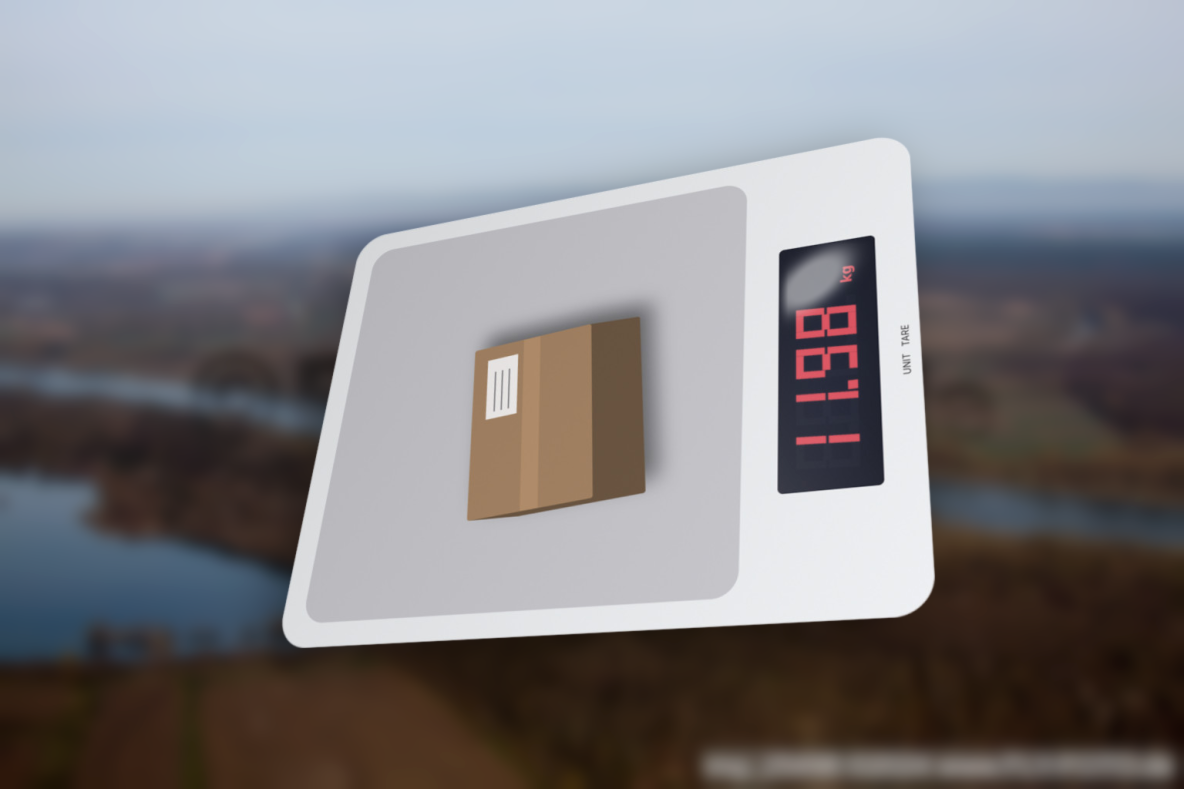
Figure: 11.98
